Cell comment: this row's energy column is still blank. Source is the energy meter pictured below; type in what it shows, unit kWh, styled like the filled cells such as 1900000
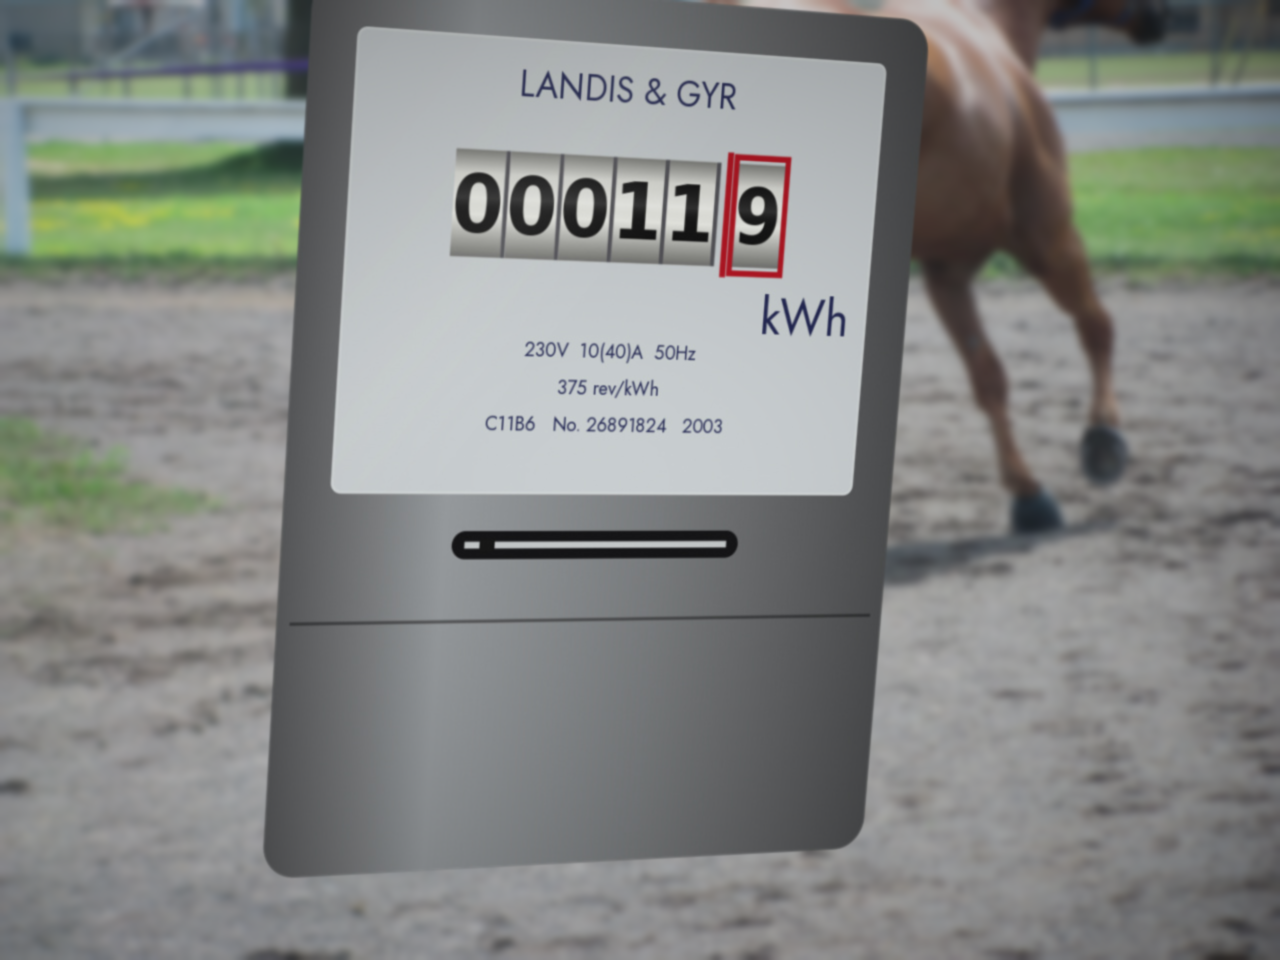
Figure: 11.9
